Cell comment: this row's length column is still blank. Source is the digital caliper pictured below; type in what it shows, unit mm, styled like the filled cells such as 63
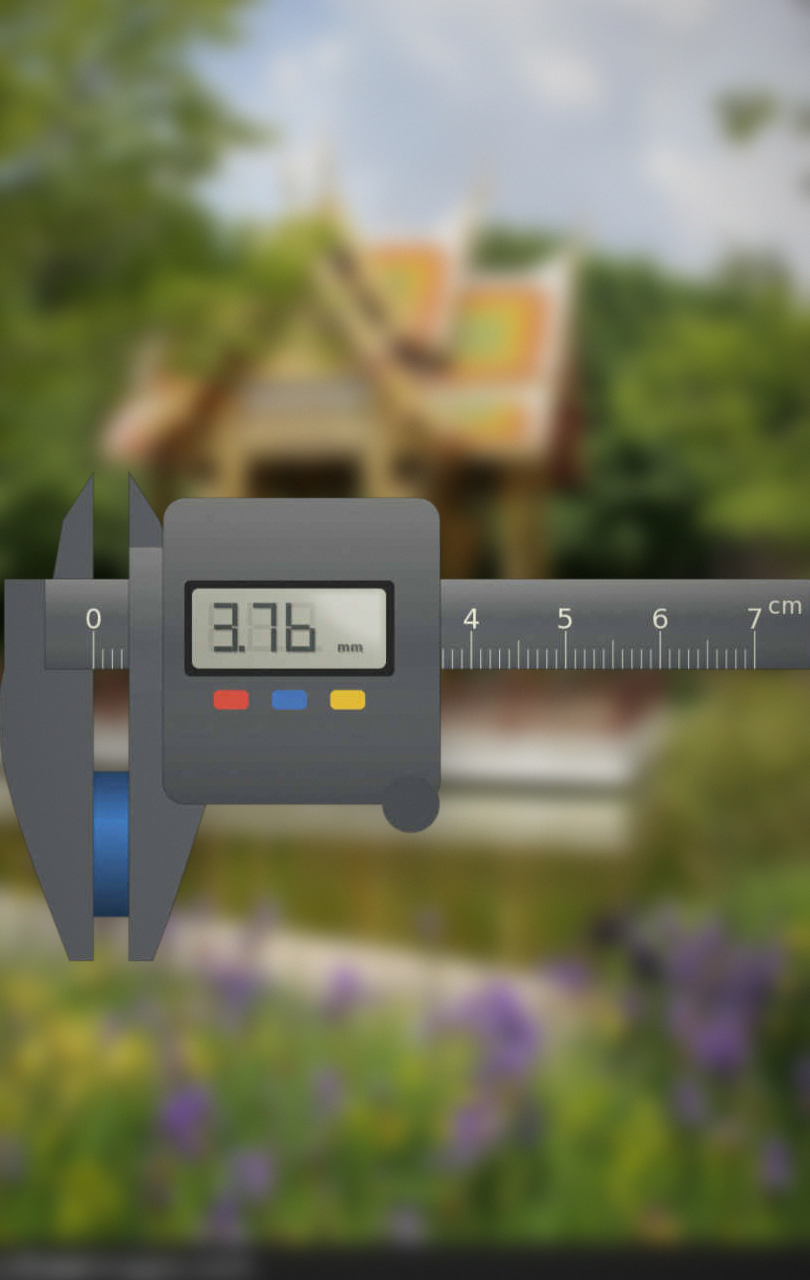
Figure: 3.76
